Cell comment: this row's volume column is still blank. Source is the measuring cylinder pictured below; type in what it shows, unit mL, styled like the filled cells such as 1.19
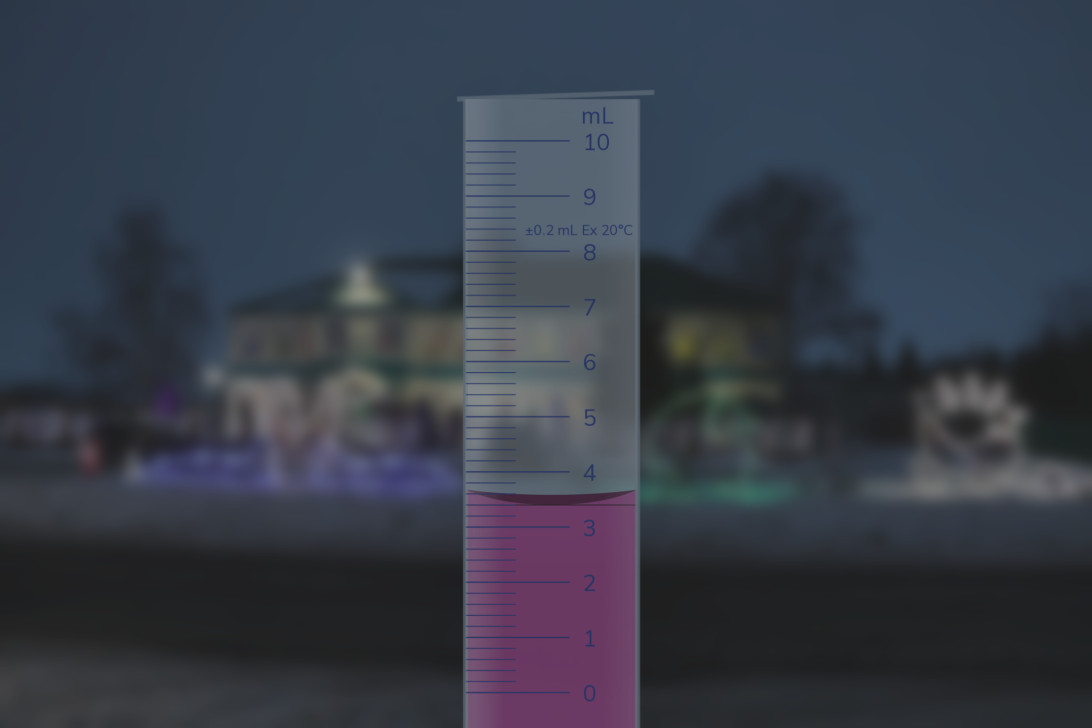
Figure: 3.4
